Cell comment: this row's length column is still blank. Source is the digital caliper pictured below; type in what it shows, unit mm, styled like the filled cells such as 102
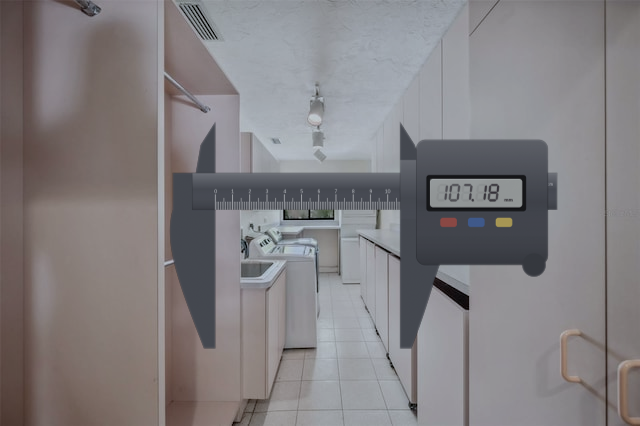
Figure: 107.18
